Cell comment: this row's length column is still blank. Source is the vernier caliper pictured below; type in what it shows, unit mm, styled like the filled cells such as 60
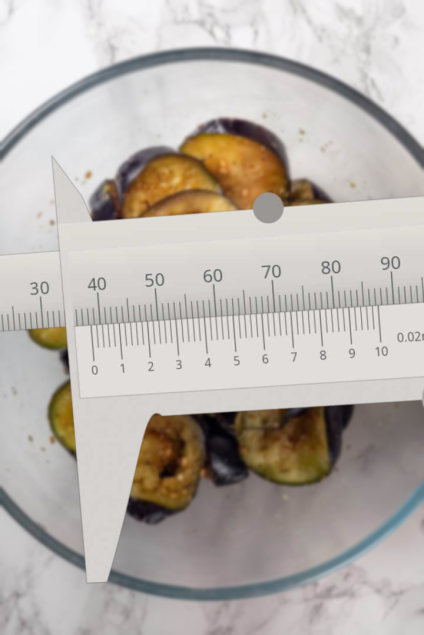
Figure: 38.4
